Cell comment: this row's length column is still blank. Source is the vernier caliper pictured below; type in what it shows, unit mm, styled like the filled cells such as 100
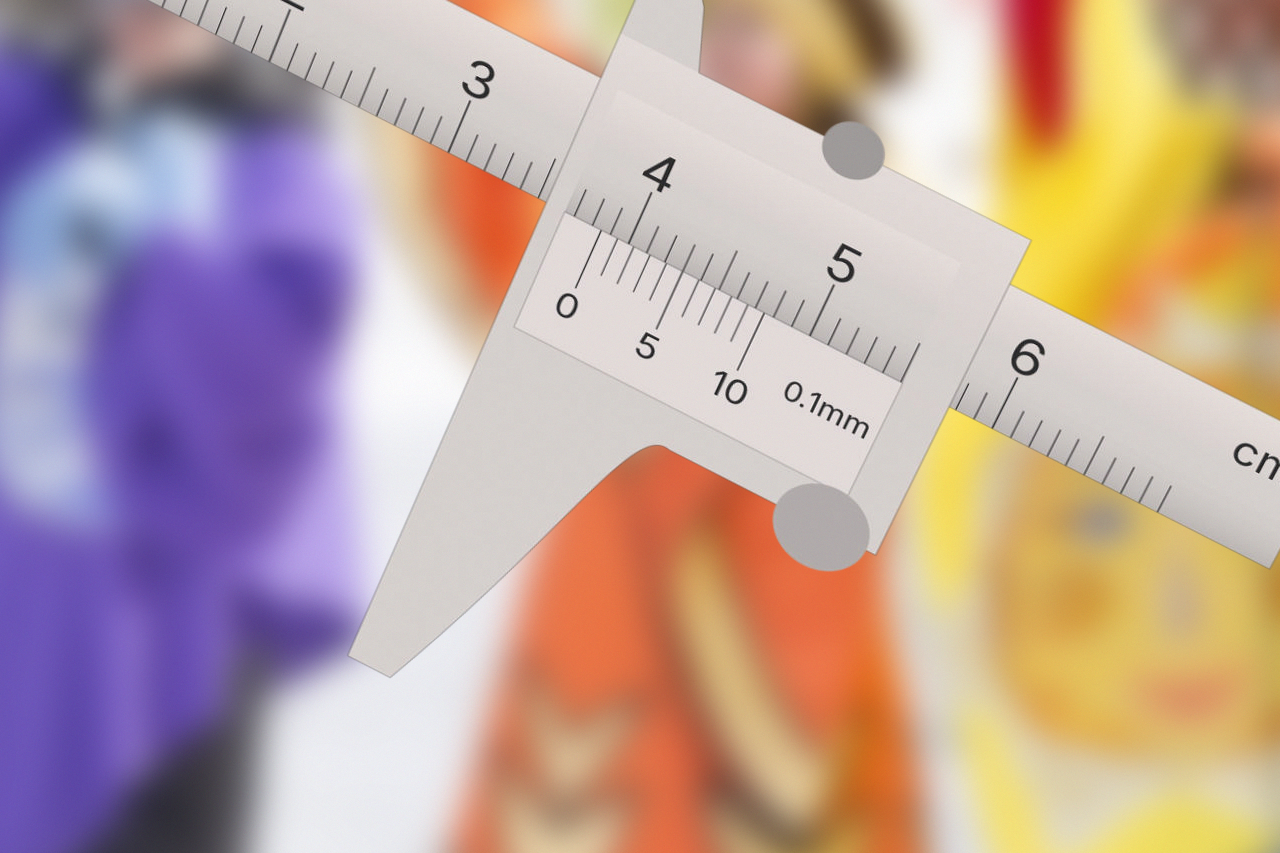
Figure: 38.5
